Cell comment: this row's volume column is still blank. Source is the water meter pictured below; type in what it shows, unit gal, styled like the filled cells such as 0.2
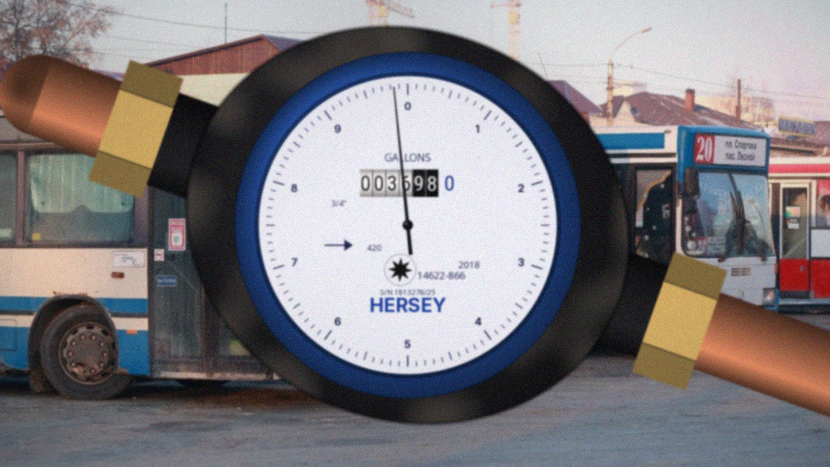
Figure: 36979.8
